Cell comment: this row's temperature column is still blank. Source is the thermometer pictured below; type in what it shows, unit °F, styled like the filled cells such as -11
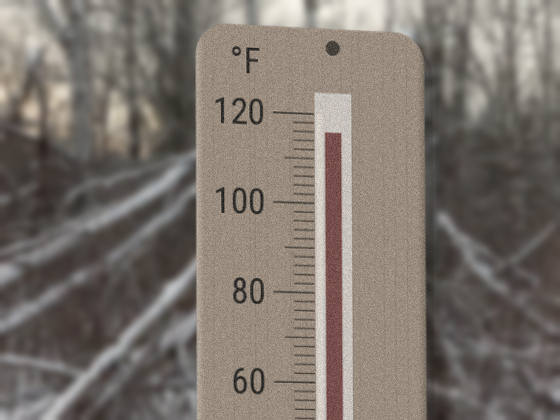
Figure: 116
